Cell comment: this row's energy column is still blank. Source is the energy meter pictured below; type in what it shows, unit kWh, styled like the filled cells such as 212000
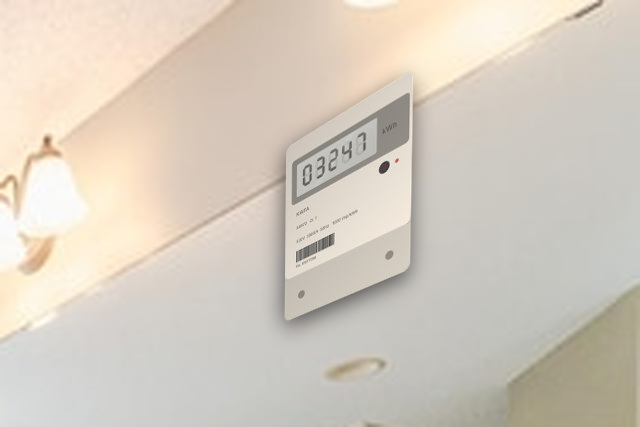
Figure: 3247
